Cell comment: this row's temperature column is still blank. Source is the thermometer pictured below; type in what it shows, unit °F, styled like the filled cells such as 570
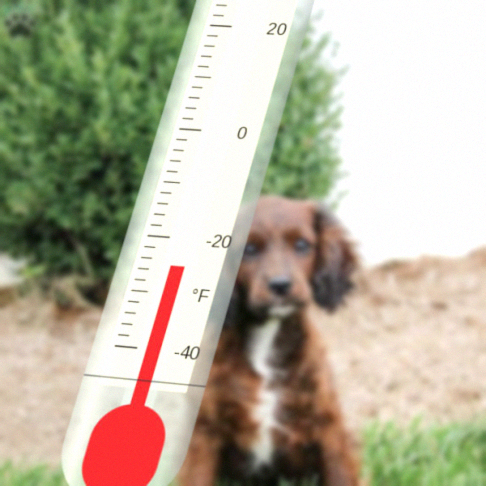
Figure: -25
